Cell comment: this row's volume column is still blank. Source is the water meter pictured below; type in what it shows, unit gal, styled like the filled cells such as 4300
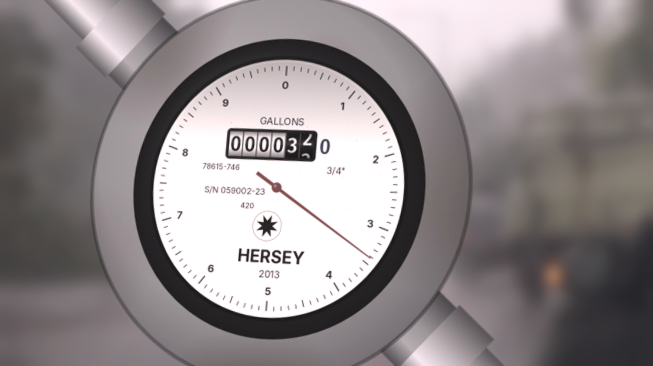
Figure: 323.4
